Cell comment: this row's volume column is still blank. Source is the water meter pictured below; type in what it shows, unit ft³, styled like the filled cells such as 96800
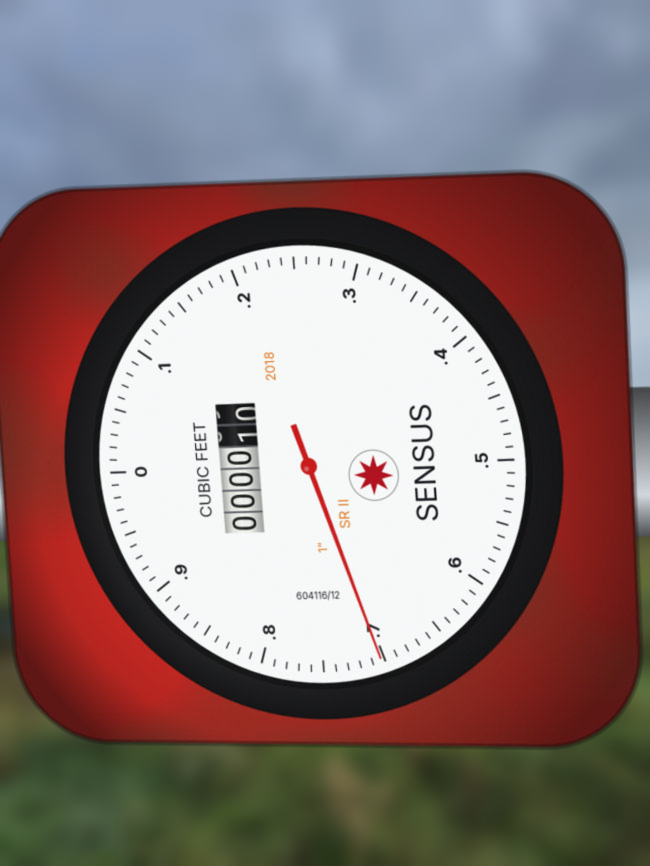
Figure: 9.70
